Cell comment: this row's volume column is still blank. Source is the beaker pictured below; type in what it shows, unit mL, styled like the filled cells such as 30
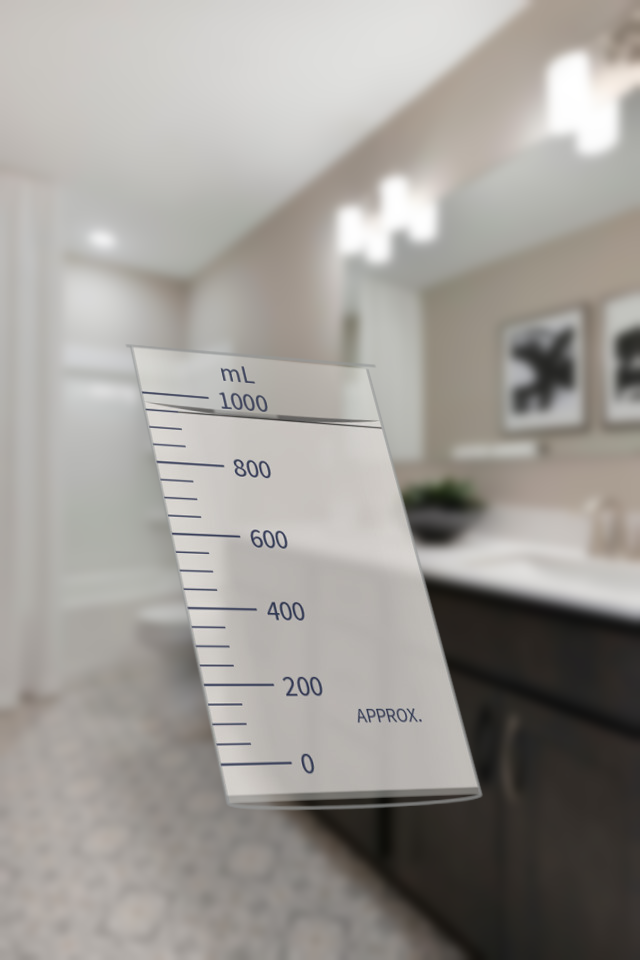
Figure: 950
